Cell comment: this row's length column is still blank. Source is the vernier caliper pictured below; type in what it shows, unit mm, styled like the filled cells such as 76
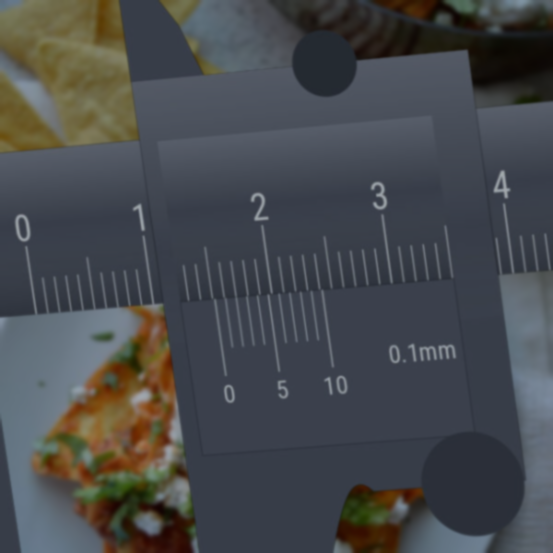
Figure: 15.2
